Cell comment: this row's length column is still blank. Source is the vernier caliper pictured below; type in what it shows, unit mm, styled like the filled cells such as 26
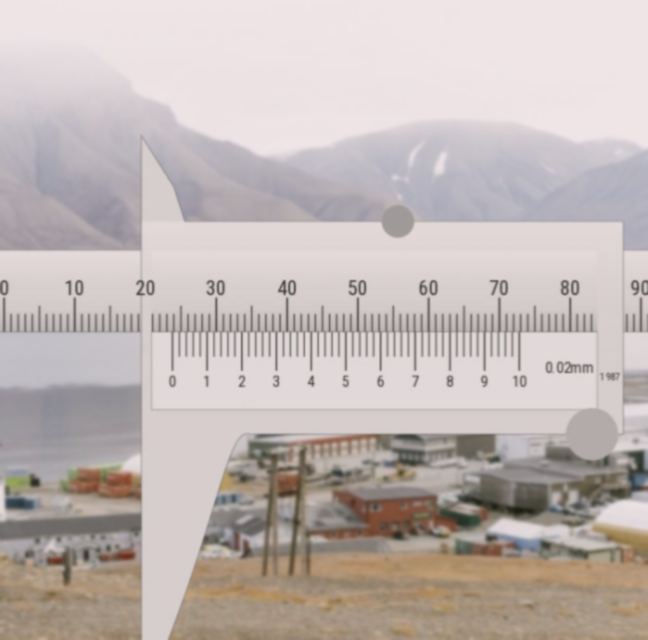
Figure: 23.8
